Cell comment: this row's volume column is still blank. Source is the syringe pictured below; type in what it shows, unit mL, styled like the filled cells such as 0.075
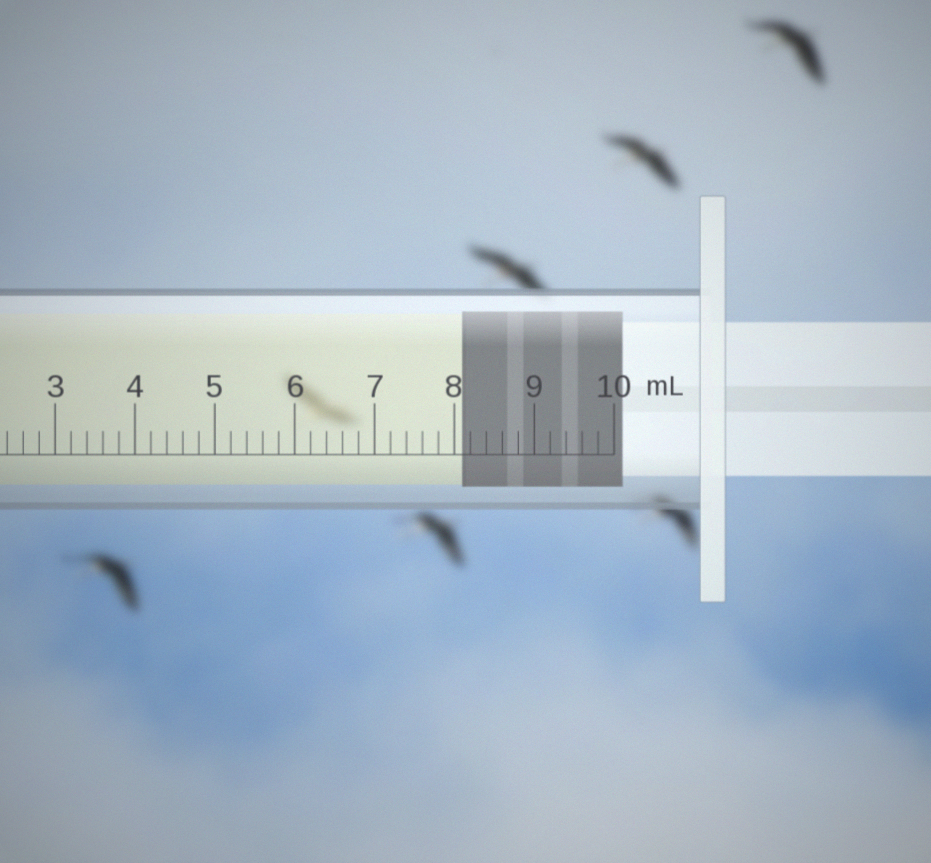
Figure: 8.1
